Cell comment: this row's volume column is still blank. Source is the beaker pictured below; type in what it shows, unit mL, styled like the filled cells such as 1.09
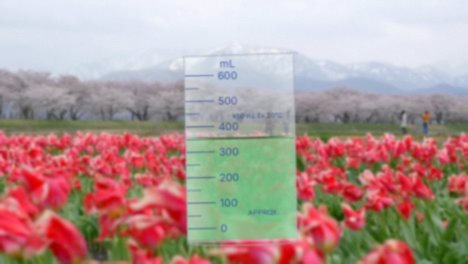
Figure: 350
